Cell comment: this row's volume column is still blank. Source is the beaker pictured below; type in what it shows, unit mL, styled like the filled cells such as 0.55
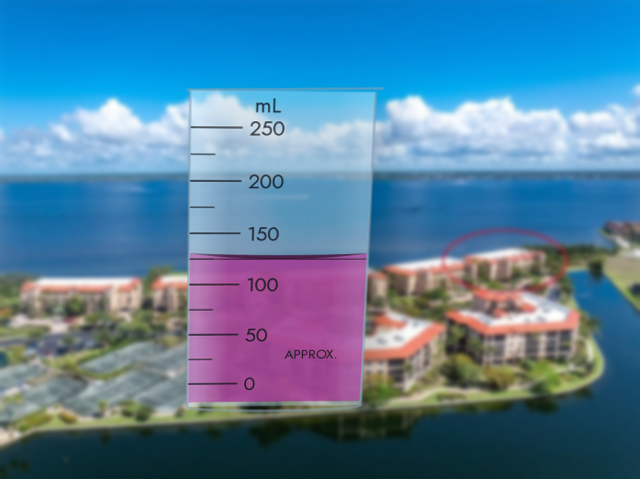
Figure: 125
